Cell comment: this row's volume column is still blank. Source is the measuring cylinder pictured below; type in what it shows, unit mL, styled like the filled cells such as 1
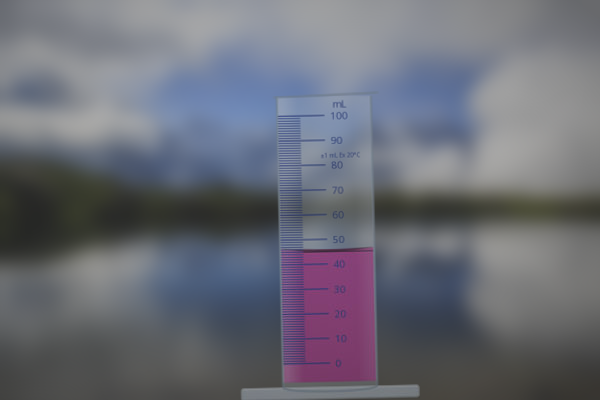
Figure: 45
